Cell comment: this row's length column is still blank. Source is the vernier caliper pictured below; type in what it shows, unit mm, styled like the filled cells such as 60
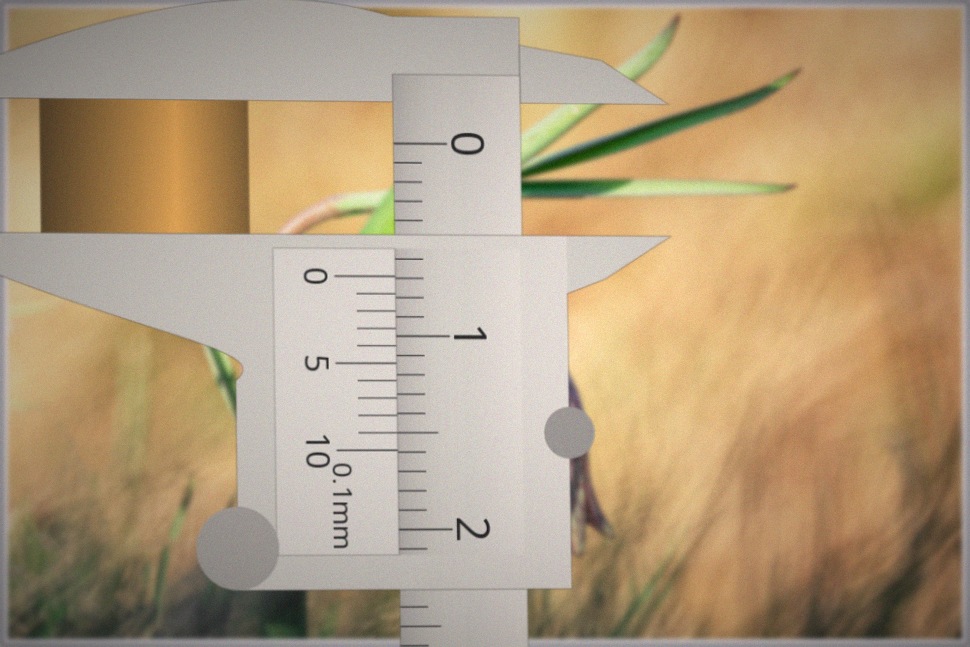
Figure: 6.9
